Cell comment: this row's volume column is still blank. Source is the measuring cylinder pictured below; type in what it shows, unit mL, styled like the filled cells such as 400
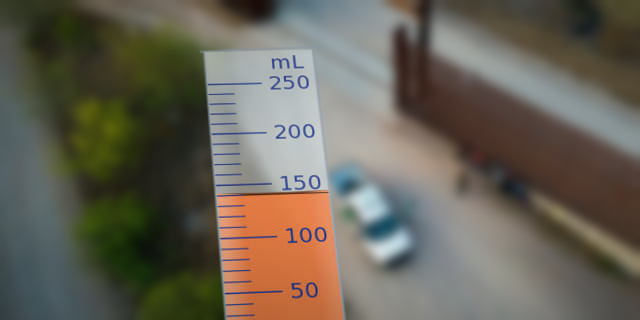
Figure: 140
